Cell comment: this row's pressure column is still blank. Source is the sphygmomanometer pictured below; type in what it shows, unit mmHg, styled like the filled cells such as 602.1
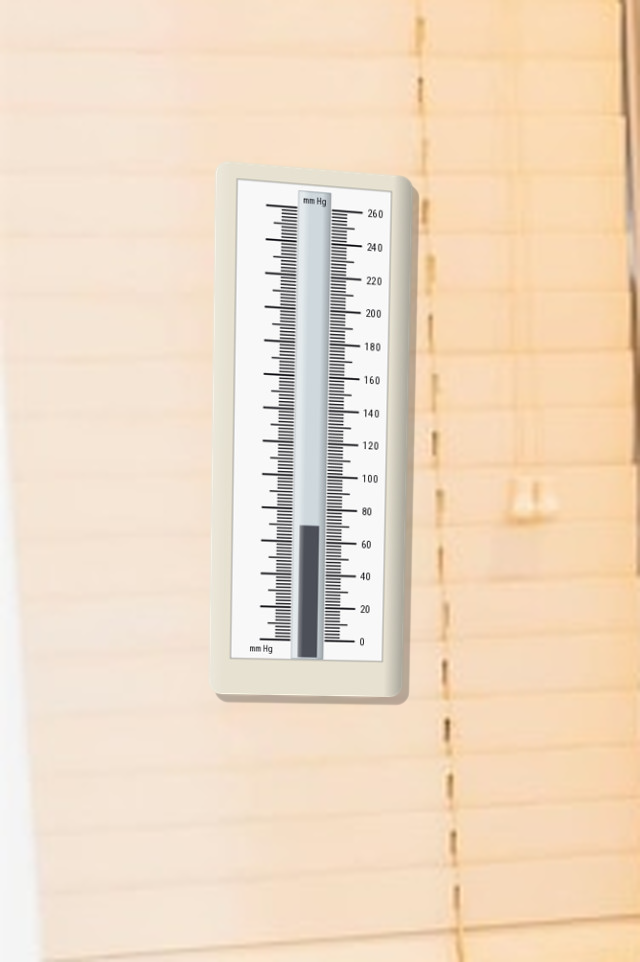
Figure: 70
